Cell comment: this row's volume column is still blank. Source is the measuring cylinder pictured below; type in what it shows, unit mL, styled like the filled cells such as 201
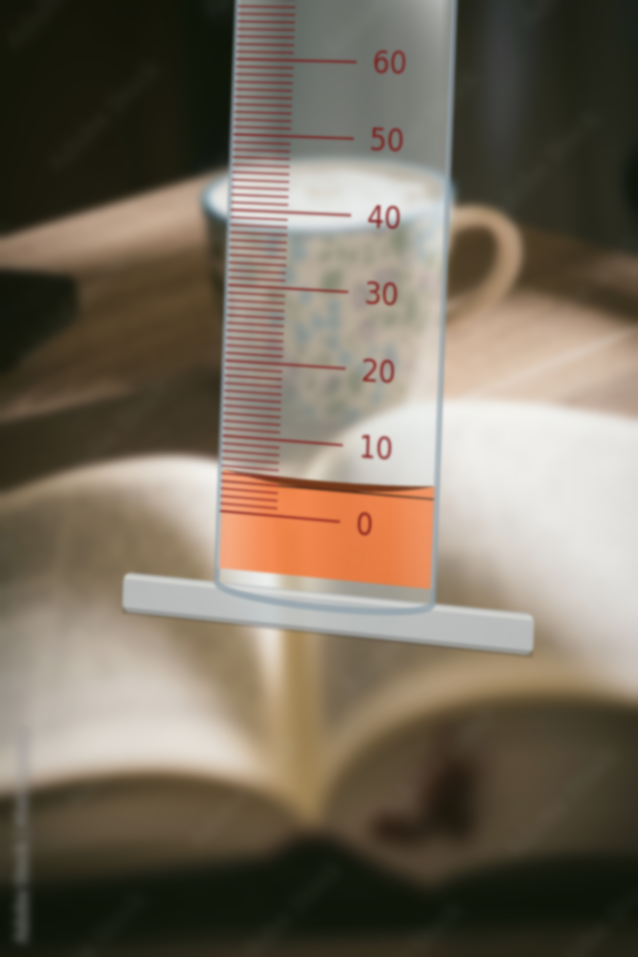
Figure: 4
